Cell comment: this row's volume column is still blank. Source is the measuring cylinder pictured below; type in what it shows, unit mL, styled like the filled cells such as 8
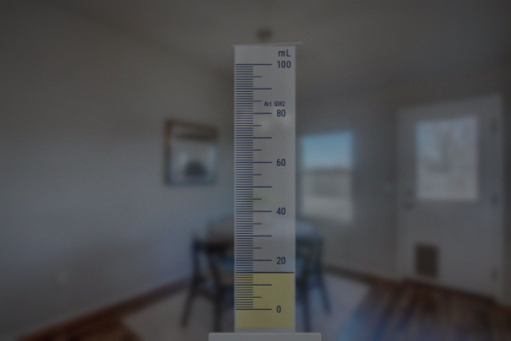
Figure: 15
